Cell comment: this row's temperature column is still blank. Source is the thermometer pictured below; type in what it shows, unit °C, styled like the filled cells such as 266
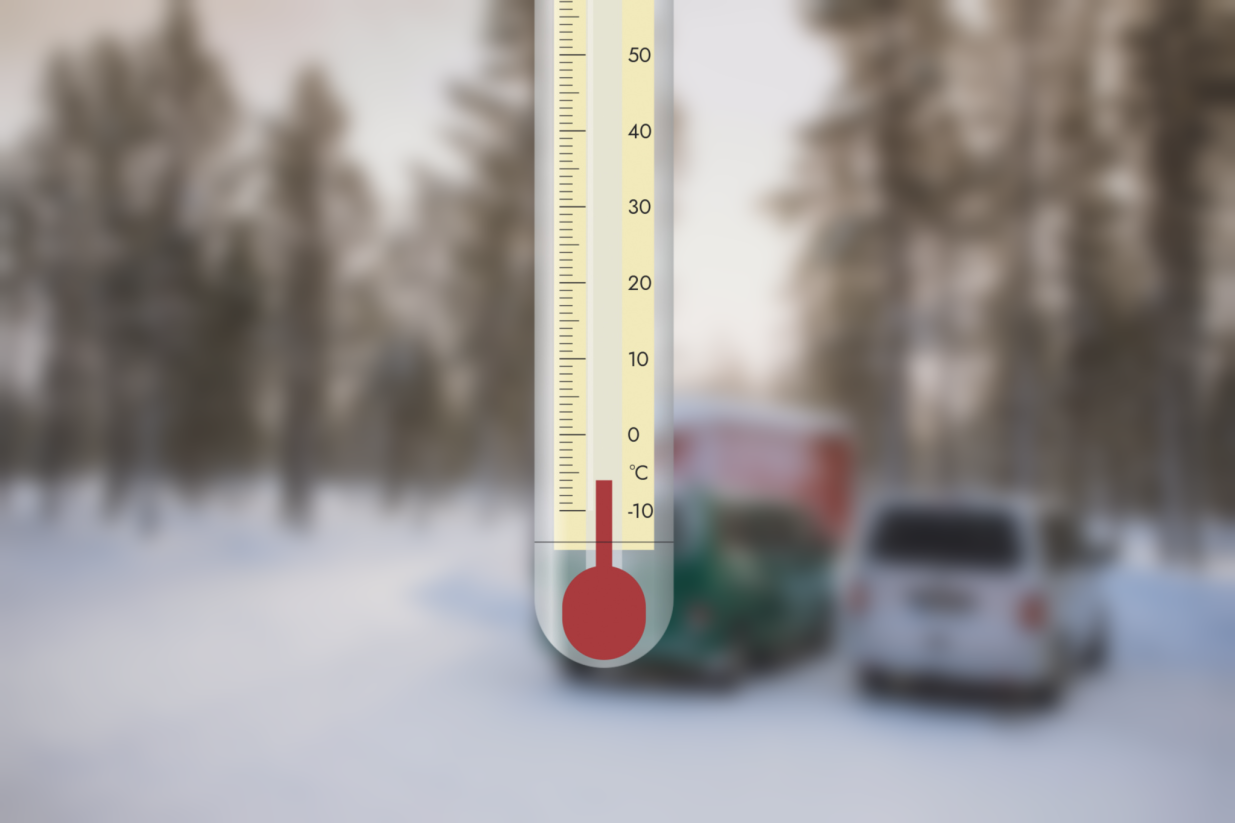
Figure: -6
